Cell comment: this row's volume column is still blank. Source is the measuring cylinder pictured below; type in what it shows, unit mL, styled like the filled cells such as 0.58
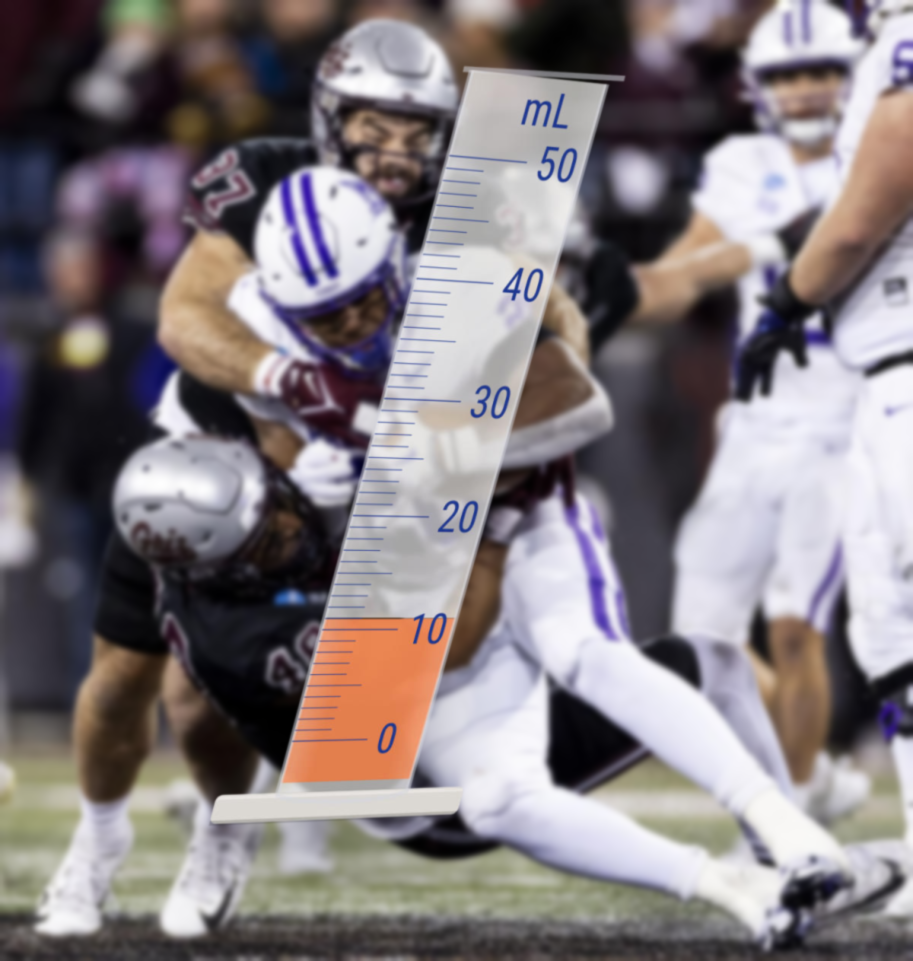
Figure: 11
